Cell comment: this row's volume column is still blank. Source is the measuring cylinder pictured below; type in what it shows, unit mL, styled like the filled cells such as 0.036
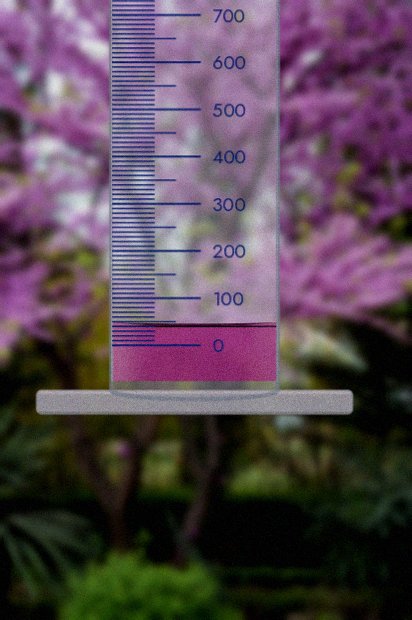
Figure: 40
